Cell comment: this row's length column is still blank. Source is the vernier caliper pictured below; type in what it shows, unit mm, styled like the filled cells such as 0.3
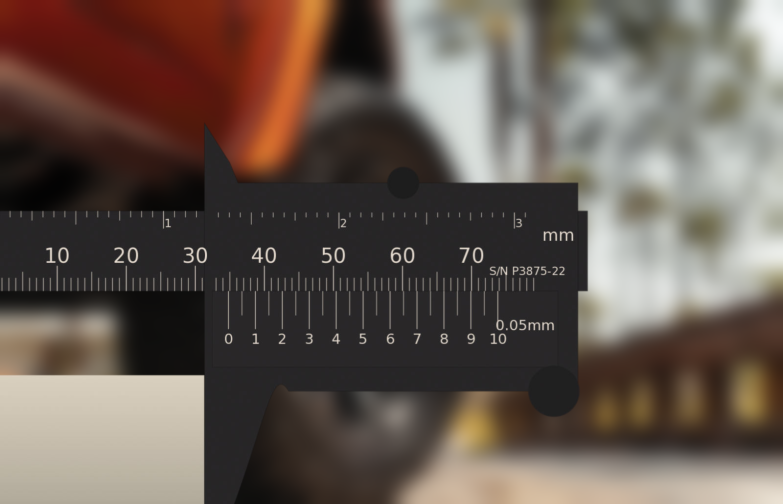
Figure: 34.8
